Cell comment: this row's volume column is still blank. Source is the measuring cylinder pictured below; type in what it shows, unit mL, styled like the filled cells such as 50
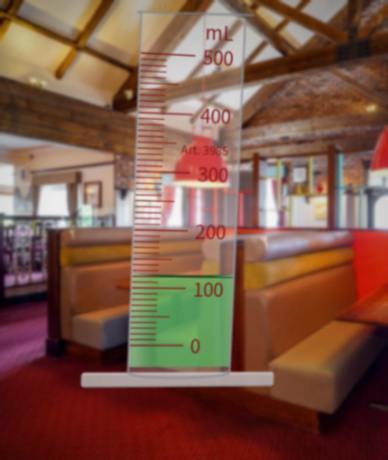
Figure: 120
